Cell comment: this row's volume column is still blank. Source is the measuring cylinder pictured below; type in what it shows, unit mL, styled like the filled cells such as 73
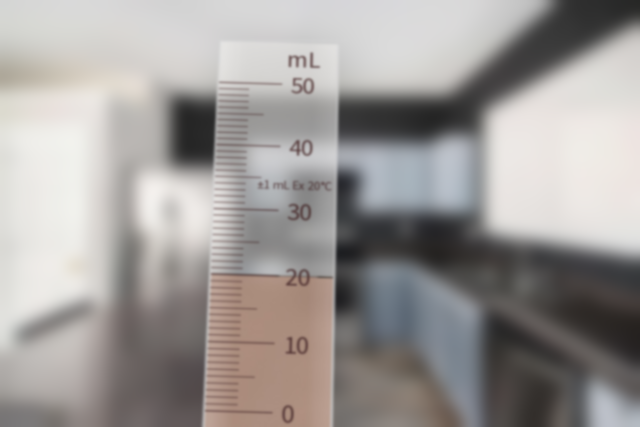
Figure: 20
